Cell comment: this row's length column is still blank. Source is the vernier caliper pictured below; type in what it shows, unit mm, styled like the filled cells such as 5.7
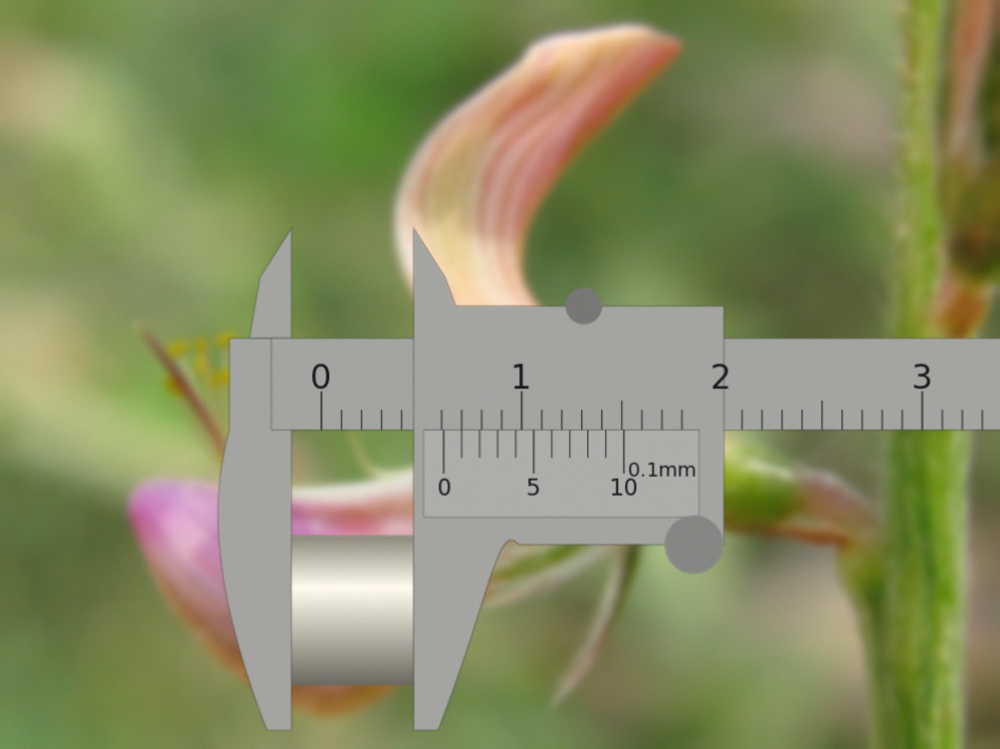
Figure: 6.1
